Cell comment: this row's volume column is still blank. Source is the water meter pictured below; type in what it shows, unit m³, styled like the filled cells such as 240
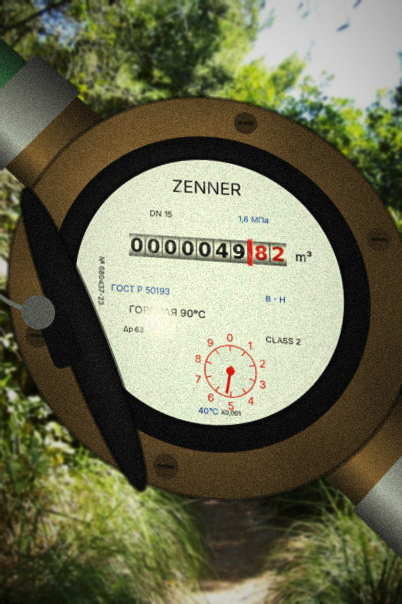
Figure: 49.825
